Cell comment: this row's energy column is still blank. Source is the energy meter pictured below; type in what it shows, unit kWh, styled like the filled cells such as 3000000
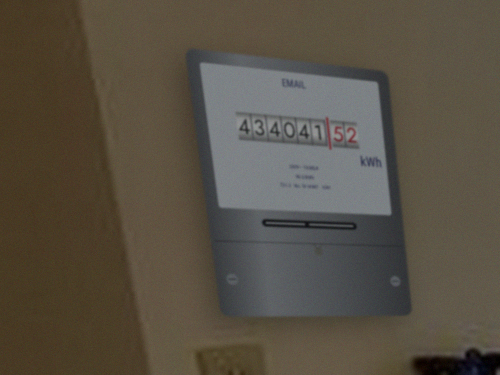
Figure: 434041.52
